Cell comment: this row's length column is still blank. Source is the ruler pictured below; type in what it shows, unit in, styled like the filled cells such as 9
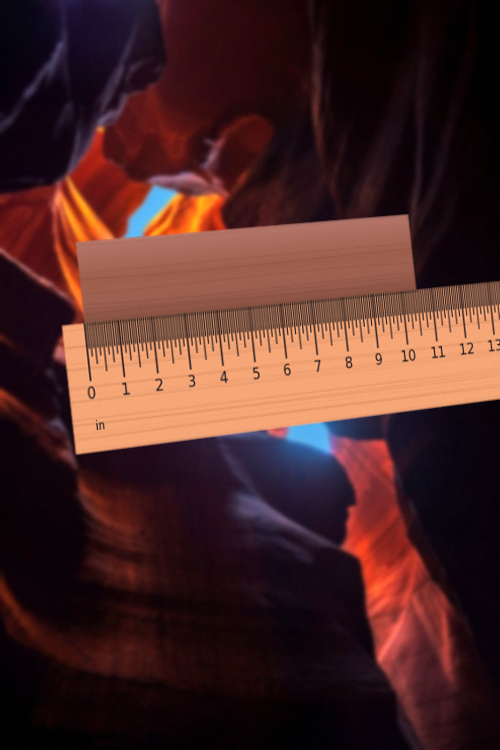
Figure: 10.5
